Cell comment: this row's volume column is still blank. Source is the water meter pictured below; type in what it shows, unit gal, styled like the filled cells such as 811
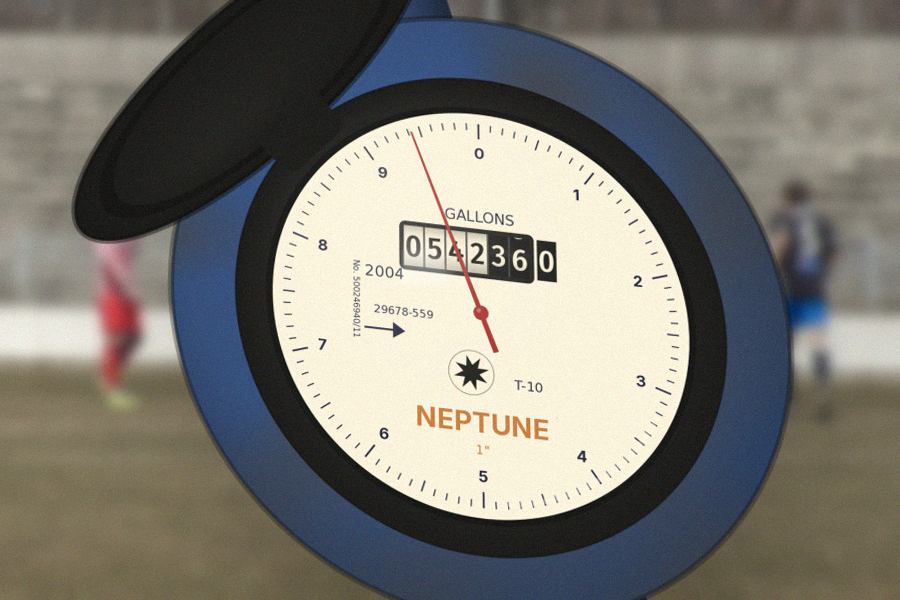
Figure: 542359.4
